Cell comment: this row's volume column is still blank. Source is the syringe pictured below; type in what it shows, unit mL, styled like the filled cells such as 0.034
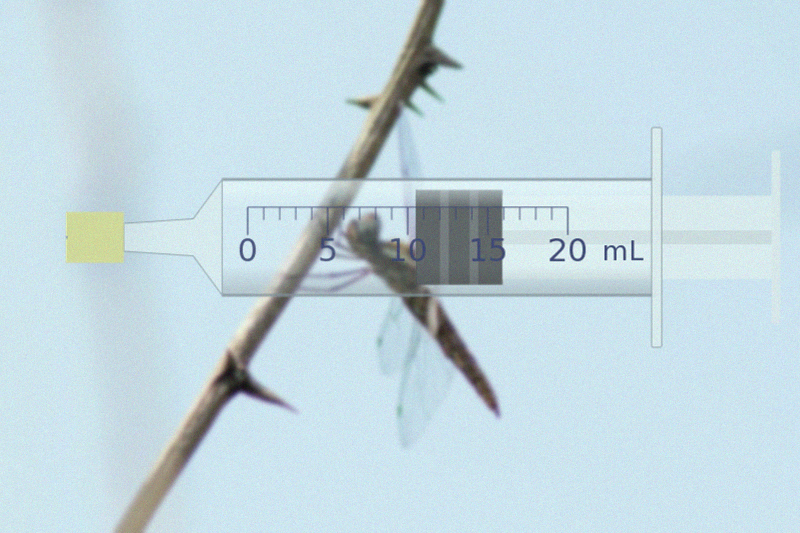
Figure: 10.5
